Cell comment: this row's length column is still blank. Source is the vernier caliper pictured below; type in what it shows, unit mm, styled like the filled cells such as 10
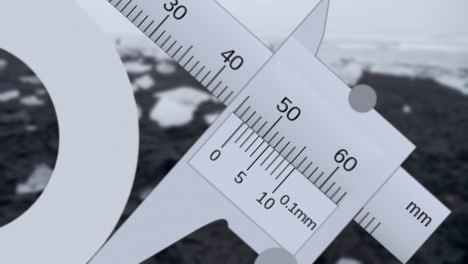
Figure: 46.8
